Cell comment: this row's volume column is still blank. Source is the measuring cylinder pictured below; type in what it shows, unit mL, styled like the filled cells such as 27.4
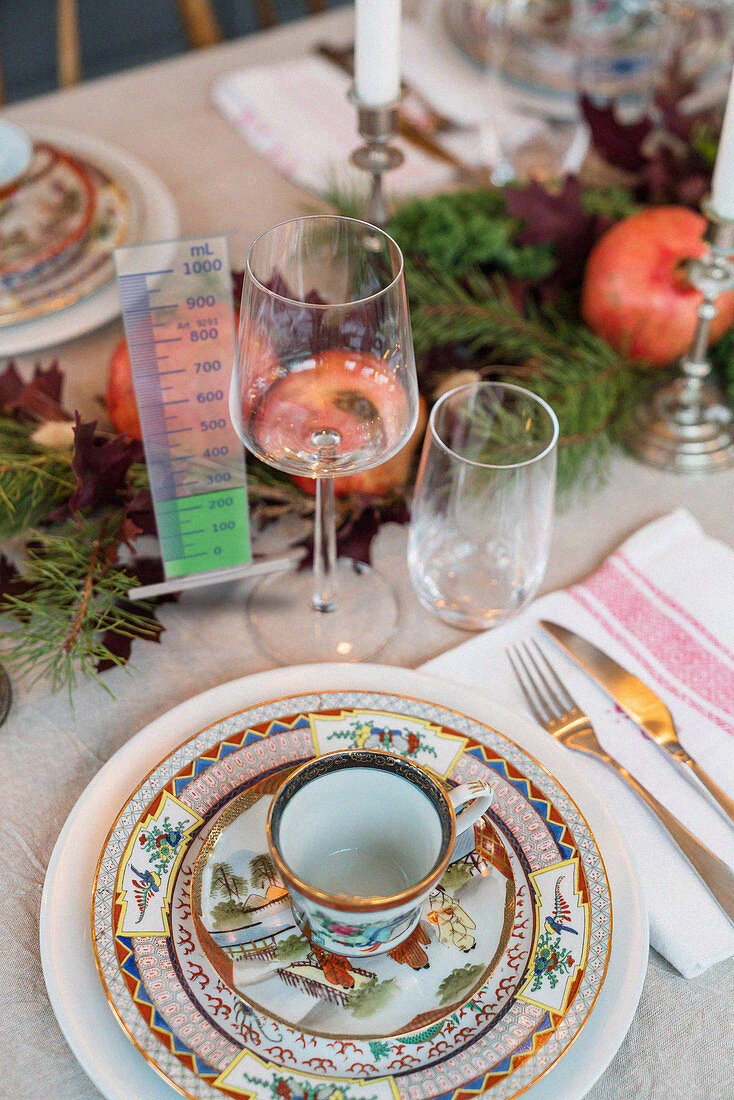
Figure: 250
